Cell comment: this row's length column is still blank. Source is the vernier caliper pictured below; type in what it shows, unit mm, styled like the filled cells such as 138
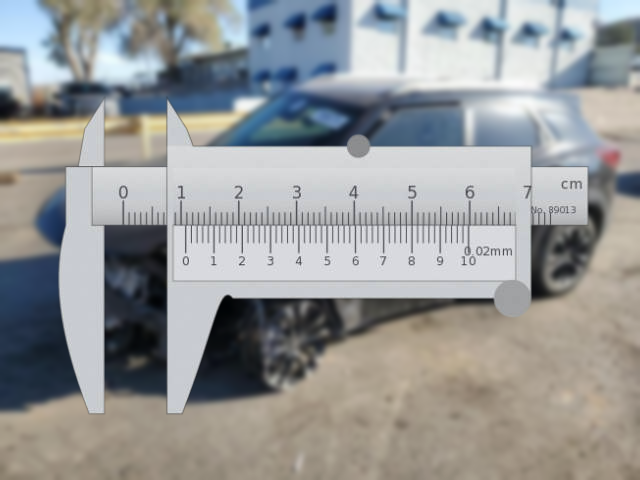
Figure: 10.8
